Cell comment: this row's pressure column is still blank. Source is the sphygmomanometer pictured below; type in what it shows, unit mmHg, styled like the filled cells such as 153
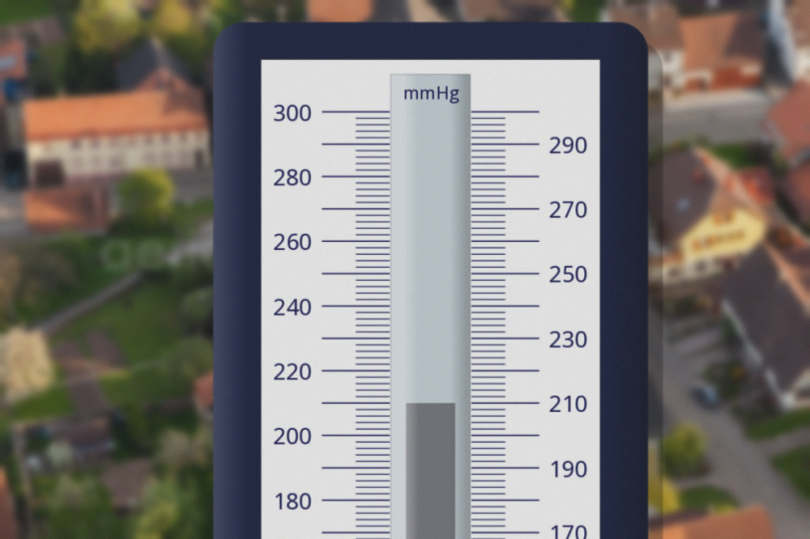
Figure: 210
